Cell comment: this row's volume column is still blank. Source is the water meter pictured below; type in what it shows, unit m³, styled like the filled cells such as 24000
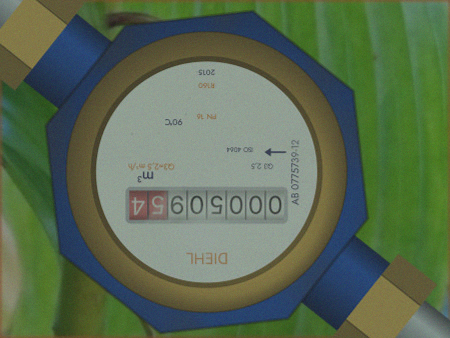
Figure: 509.54
